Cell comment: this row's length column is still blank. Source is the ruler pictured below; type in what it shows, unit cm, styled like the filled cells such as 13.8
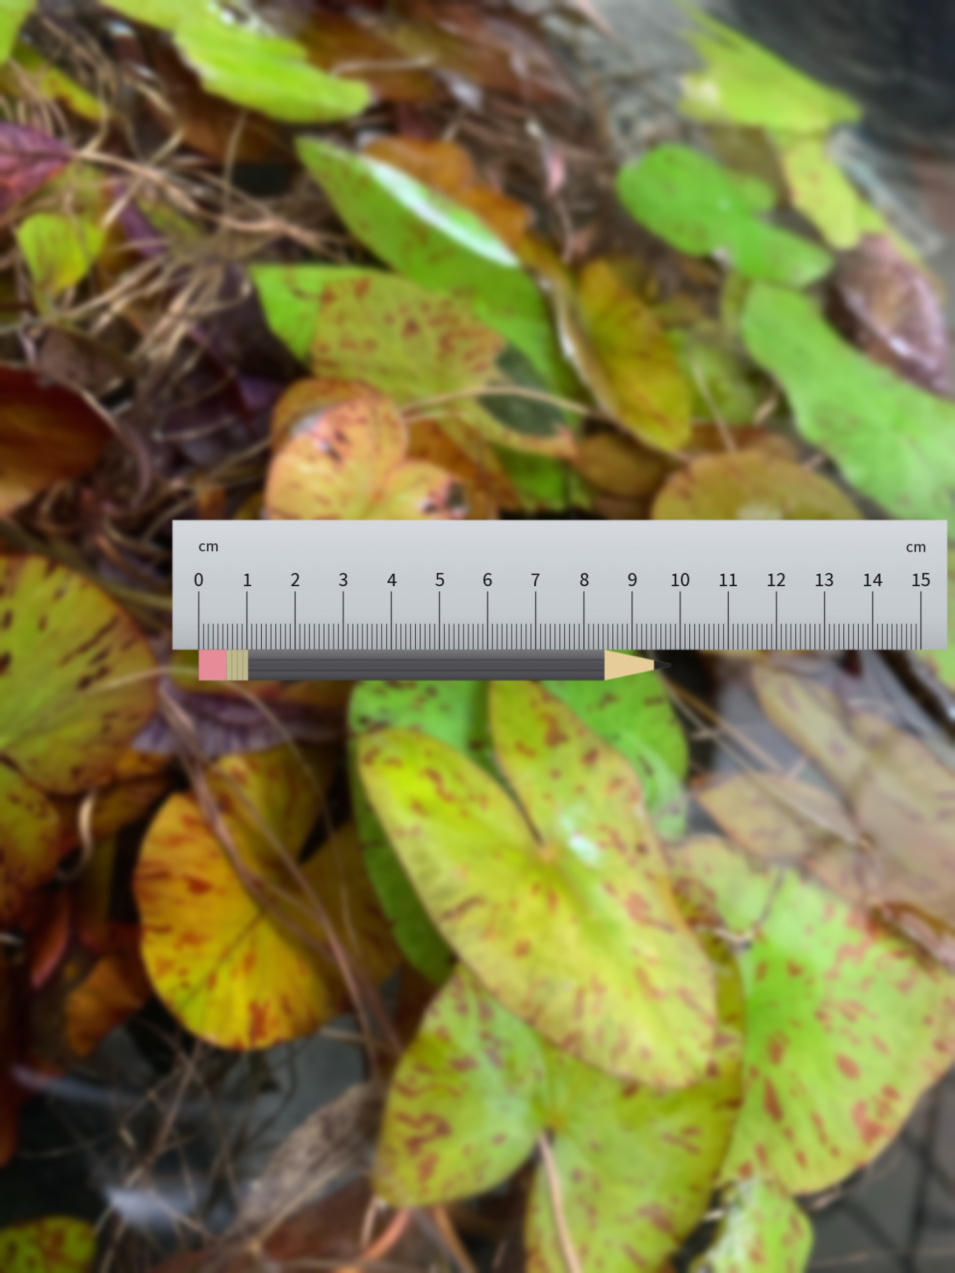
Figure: 9.8
